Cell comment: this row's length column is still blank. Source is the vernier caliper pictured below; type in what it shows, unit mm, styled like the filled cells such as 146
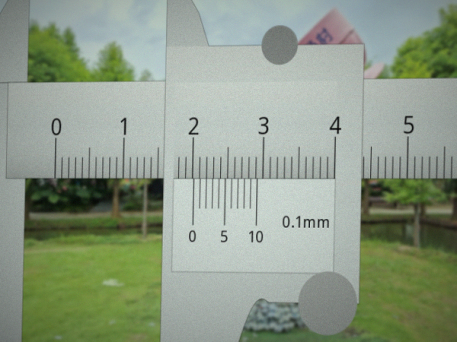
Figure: 20.2
